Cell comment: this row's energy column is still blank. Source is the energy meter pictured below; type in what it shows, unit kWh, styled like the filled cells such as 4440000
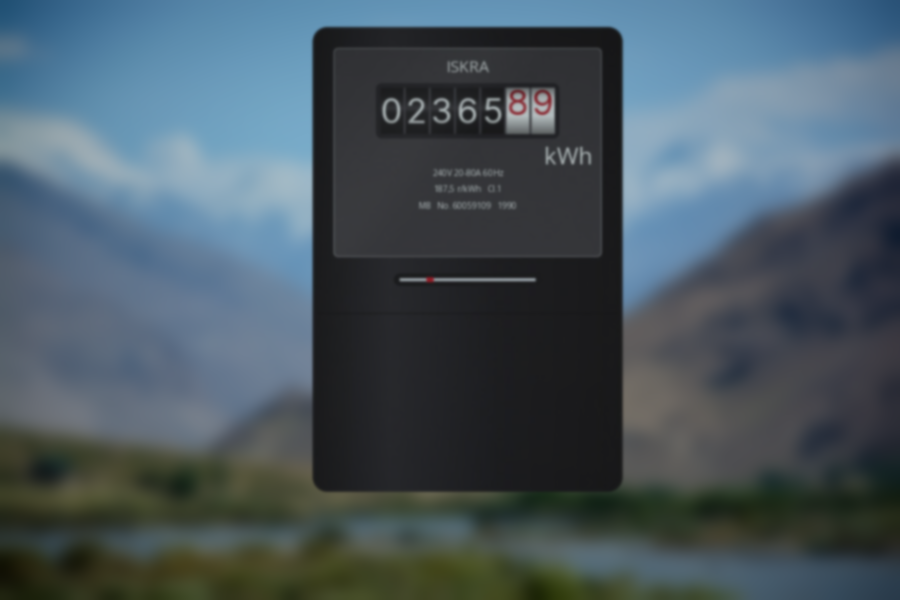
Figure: 2365.89
